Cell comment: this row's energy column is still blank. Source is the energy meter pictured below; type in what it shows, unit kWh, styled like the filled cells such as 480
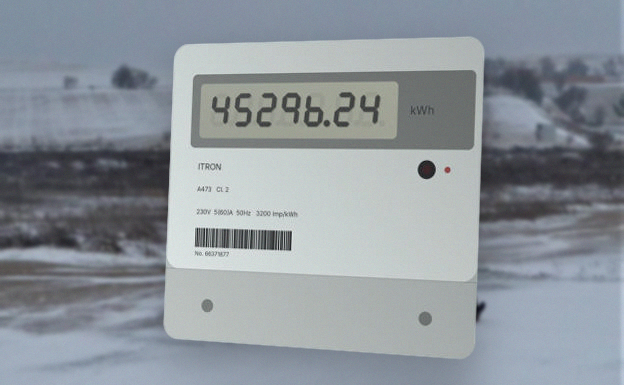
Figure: 45296.24
